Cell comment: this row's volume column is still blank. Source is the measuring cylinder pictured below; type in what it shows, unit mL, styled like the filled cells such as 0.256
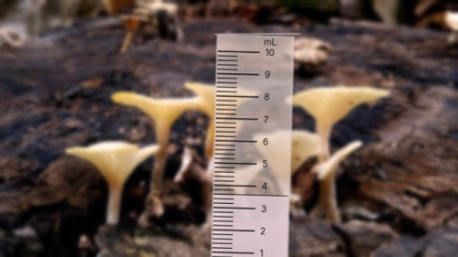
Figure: 3.6
